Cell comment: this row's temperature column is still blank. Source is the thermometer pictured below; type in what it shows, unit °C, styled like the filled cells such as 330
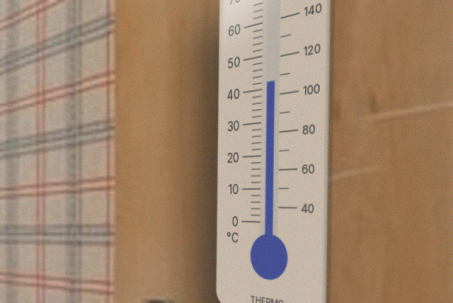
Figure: 42
